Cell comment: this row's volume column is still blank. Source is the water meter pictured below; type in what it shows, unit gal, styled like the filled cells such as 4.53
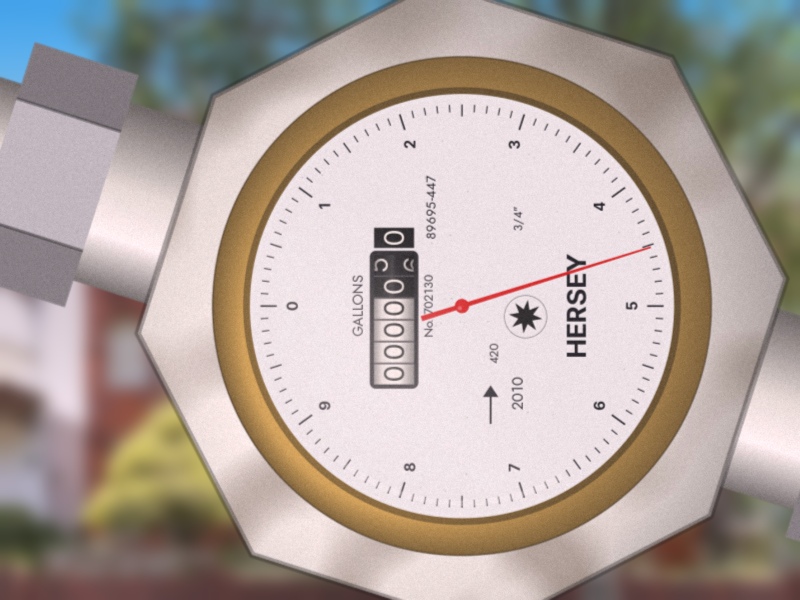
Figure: 54.5
